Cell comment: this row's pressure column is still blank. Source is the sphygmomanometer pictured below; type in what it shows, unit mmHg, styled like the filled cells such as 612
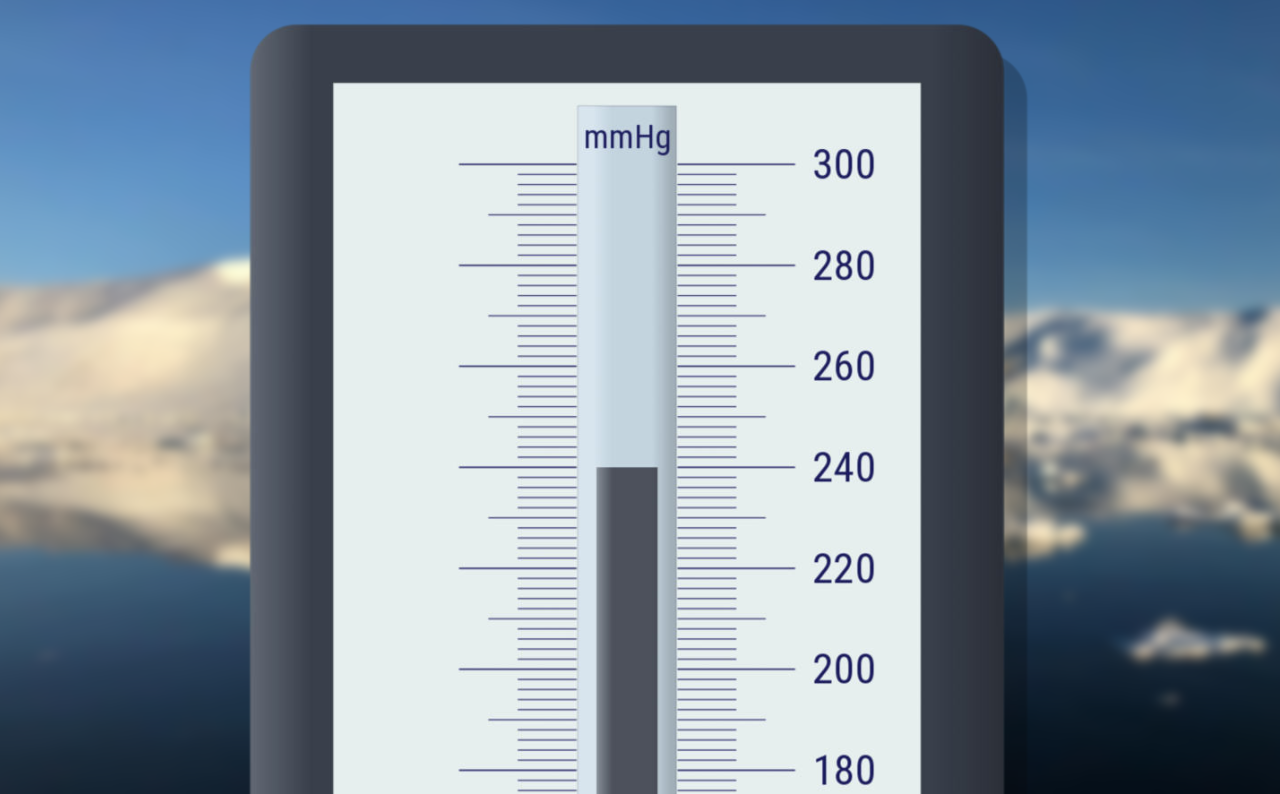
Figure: 240
